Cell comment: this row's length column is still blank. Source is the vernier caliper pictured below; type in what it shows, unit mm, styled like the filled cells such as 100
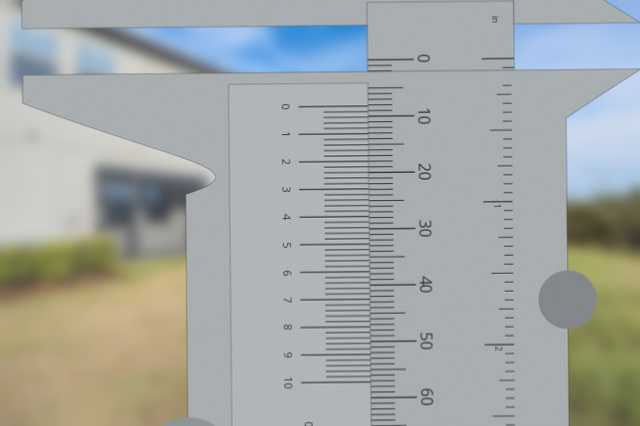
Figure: 8.2
